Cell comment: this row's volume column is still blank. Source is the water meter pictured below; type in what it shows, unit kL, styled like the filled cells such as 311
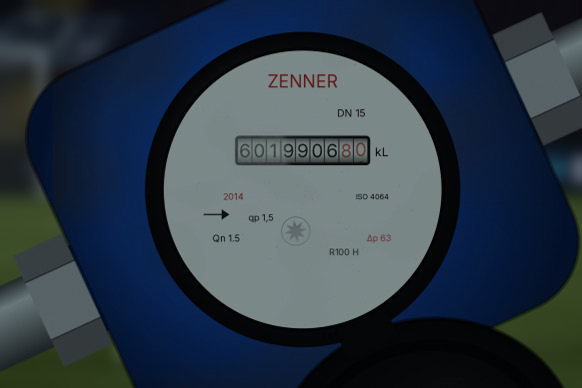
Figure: 6019906.80
